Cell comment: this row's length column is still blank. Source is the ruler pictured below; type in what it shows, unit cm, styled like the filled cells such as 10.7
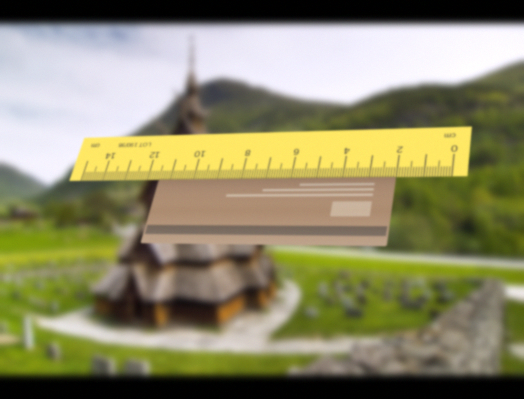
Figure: 9.5
